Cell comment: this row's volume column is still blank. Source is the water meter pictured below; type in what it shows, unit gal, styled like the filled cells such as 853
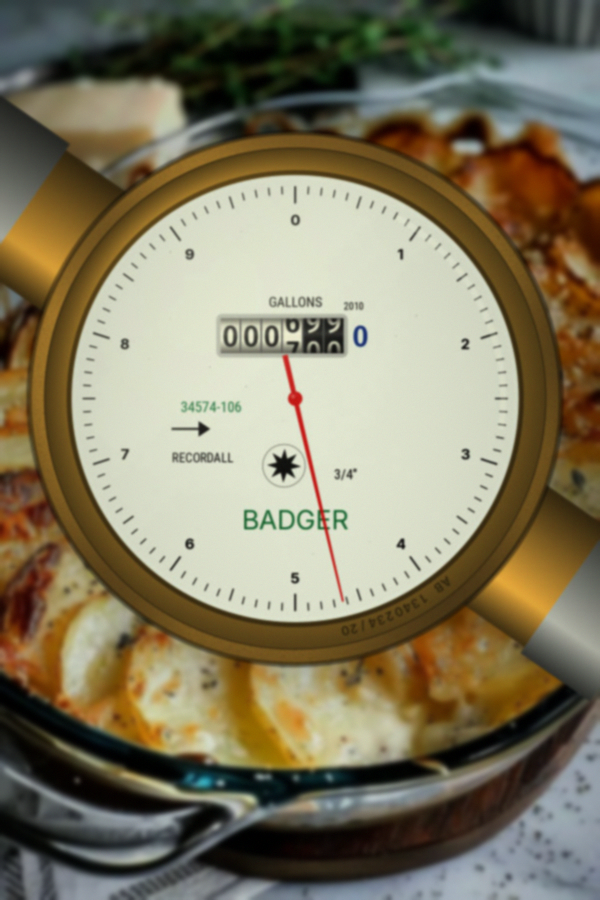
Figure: 6994.6
